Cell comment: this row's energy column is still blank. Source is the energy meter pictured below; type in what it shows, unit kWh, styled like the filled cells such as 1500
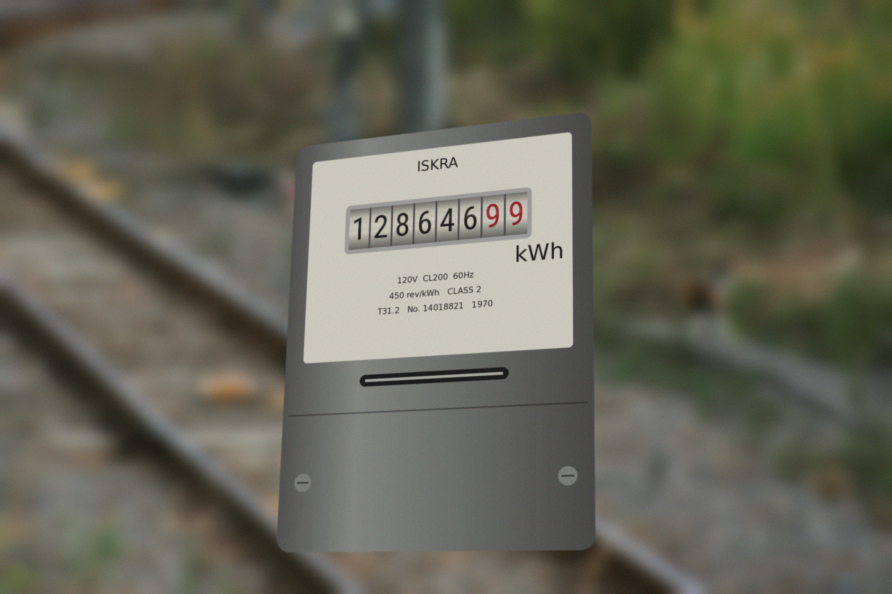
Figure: 128646.99
